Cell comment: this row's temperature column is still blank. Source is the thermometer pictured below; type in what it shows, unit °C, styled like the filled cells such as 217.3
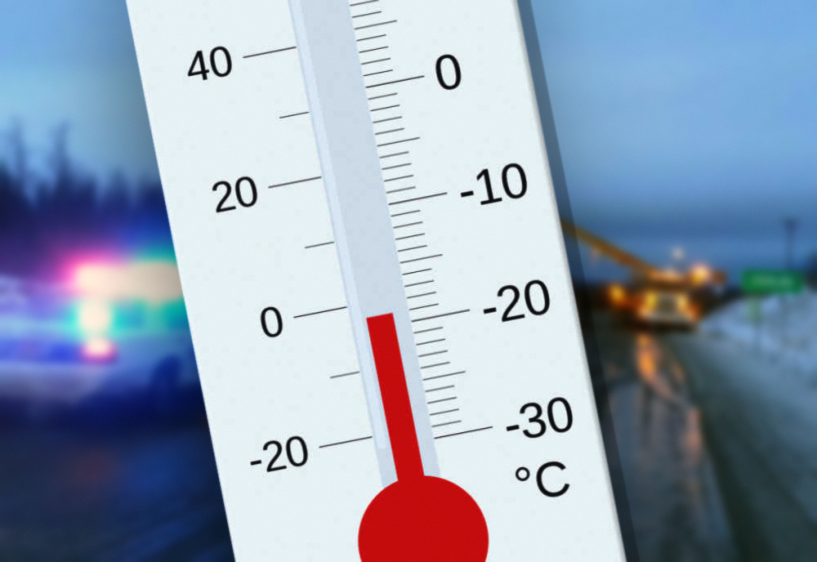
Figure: -19
